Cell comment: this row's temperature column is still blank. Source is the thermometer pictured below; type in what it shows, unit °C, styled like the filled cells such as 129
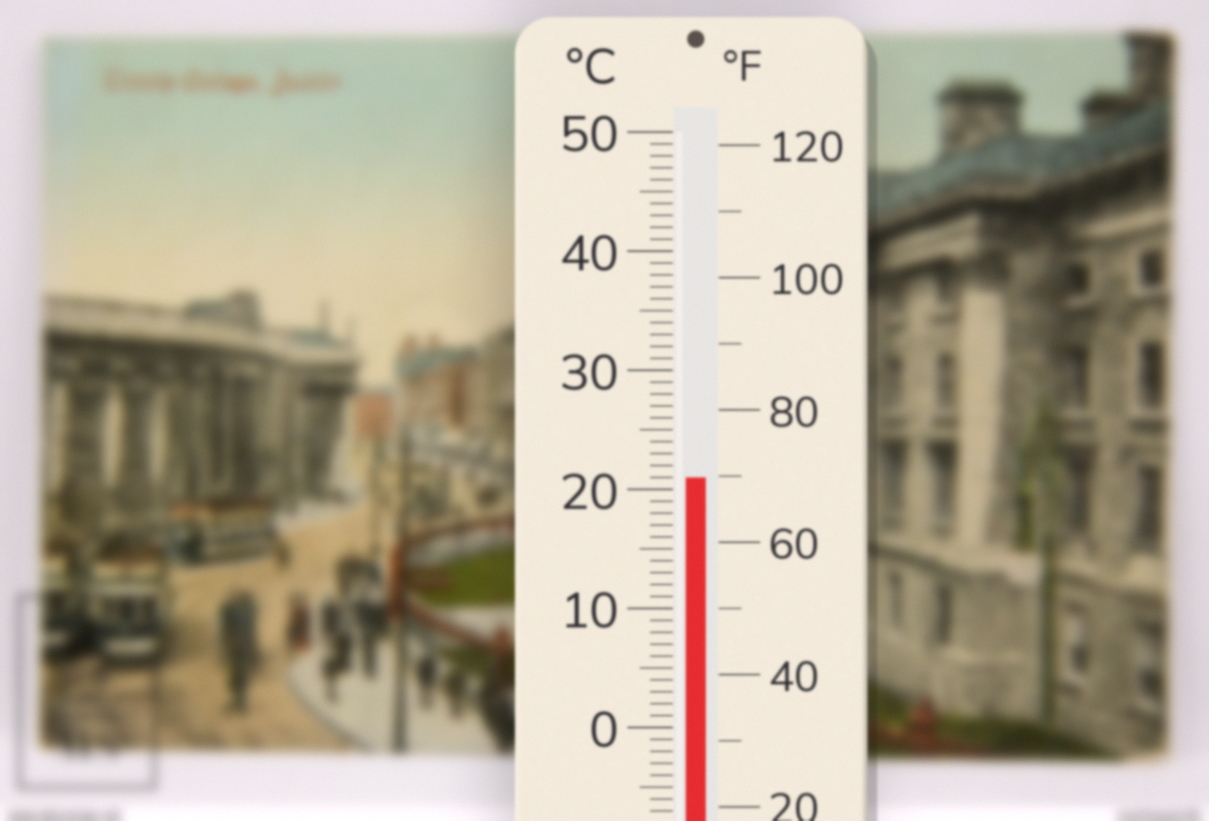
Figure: 21
